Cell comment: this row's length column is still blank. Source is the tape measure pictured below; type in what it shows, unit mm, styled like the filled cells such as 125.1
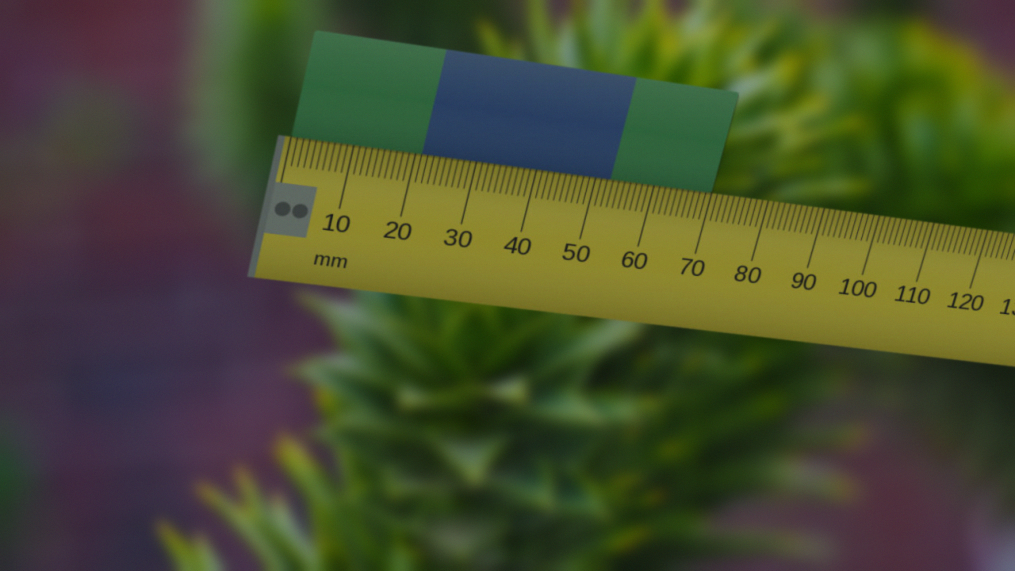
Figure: 70
